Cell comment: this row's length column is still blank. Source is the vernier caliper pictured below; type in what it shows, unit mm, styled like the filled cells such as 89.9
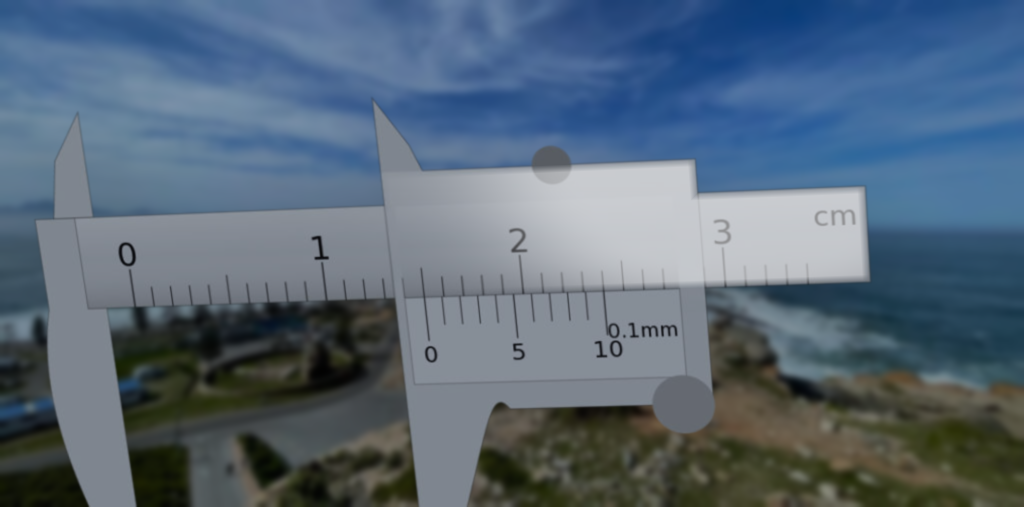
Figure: 15.0
